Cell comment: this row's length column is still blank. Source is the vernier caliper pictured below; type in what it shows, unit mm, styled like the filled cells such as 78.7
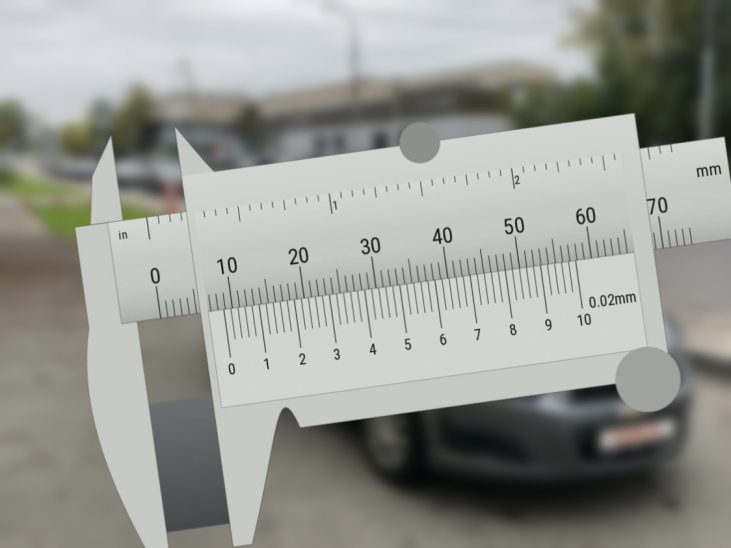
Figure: 8.8
